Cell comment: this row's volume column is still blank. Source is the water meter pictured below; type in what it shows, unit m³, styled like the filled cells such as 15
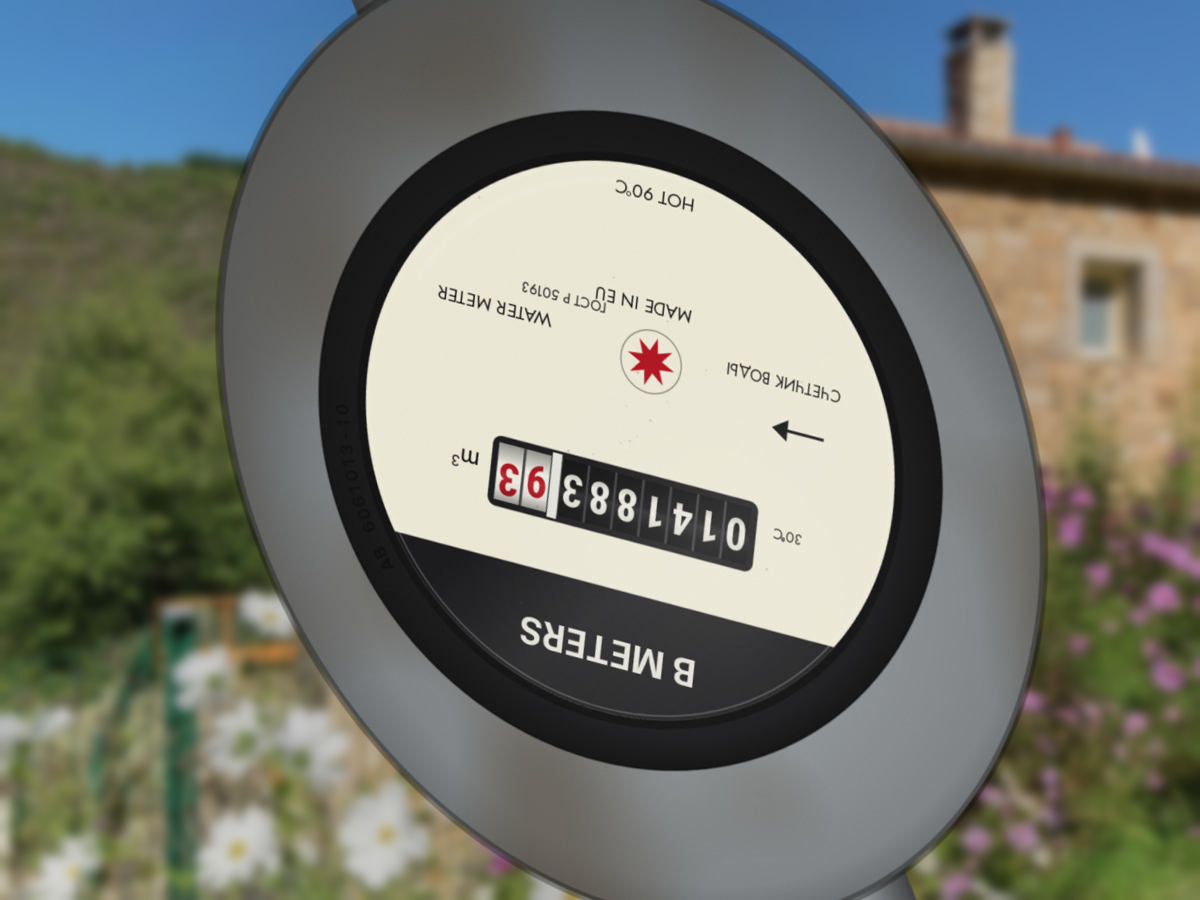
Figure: 141883.93
